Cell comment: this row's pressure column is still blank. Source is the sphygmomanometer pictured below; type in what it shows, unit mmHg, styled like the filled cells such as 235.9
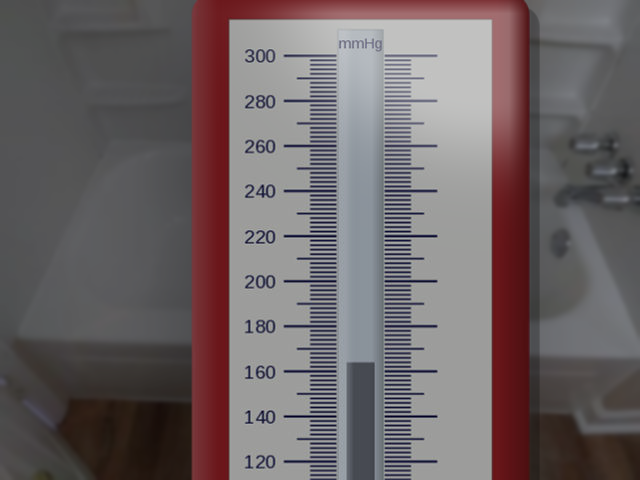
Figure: 164
